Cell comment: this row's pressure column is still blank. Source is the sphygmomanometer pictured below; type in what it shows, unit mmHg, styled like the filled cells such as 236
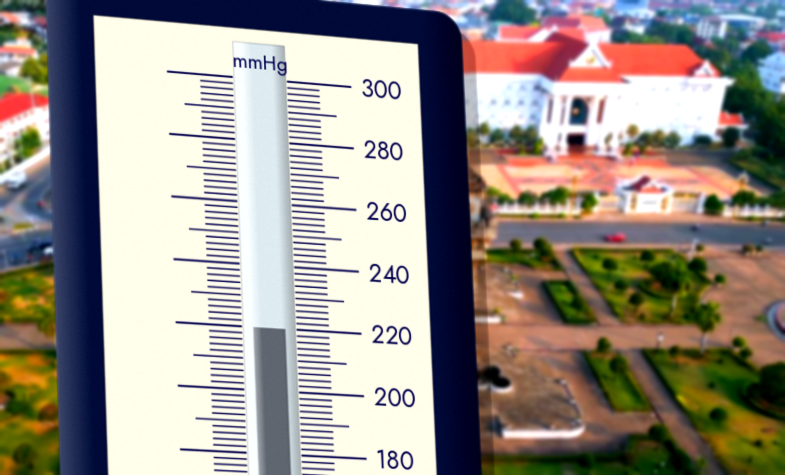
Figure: 220
